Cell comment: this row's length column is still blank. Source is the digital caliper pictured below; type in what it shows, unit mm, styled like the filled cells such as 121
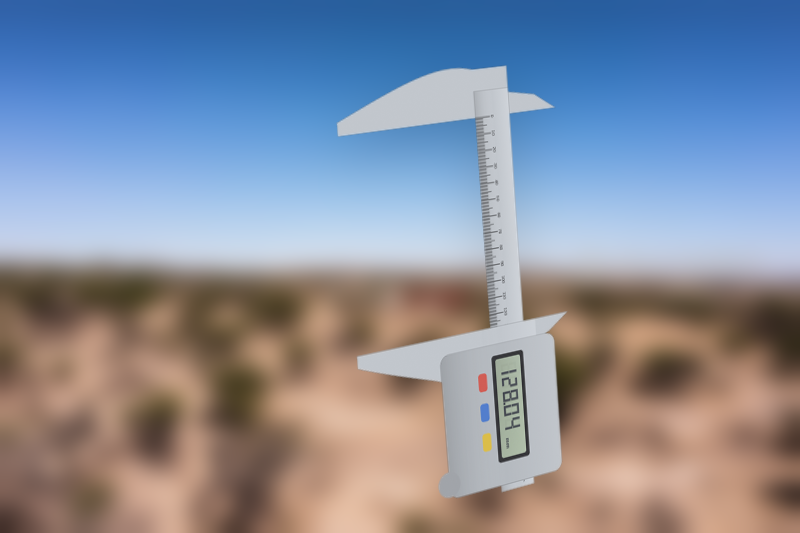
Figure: 128.04
